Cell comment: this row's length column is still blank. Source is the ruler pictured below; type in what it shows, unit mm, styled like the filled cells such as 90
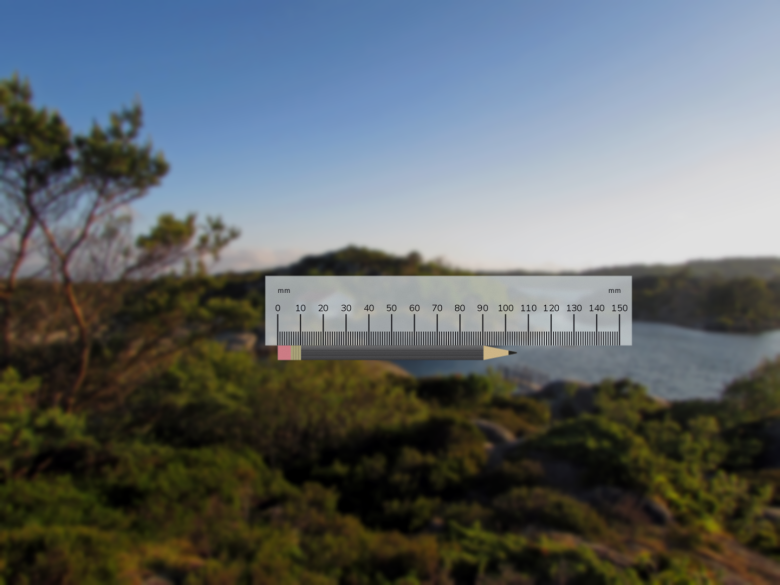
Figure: 105
